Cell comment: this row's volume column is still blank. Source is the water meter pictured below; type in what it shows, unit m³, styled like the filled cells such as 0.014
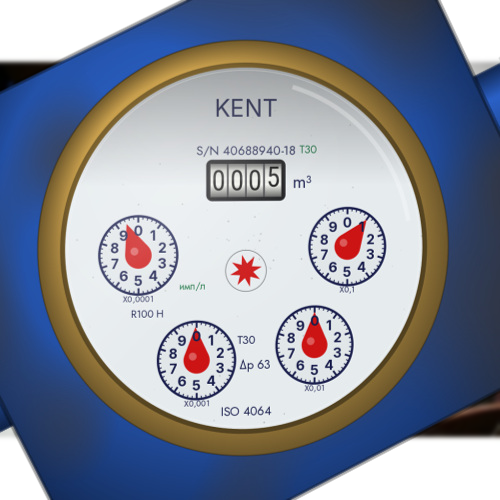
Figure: 5.0999
